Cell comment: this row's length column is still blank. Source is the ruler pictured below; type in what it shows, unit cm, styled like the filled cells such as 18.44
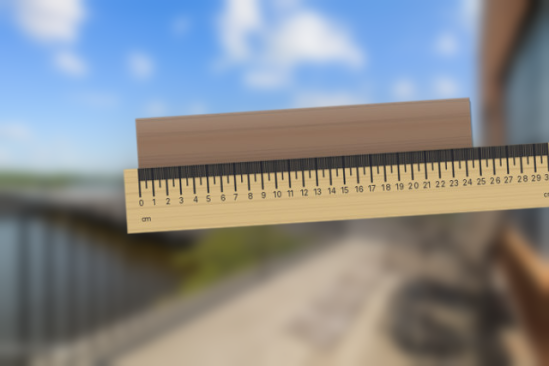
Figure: 24.5
